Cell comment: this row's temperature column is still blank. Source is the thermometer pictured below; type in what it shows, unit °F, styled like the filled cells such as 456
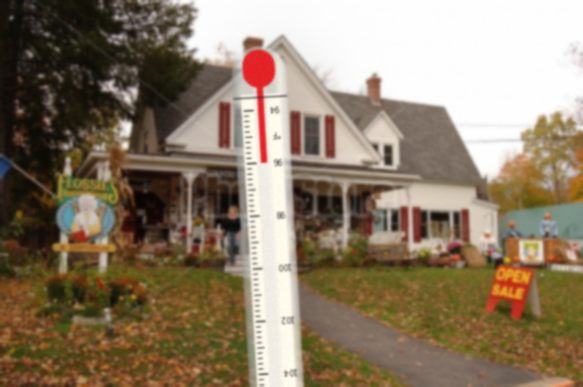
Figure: 96
